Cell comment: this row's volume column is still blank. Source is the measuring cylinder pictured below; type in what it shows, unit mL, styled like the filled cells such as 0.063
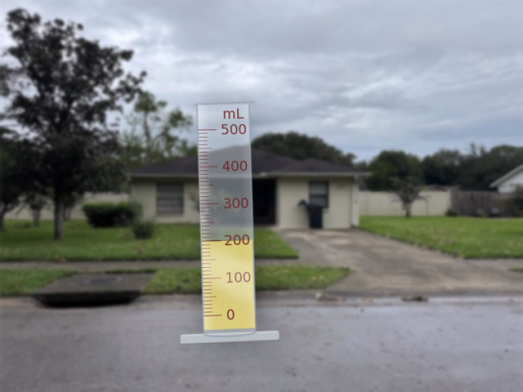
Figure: 200
